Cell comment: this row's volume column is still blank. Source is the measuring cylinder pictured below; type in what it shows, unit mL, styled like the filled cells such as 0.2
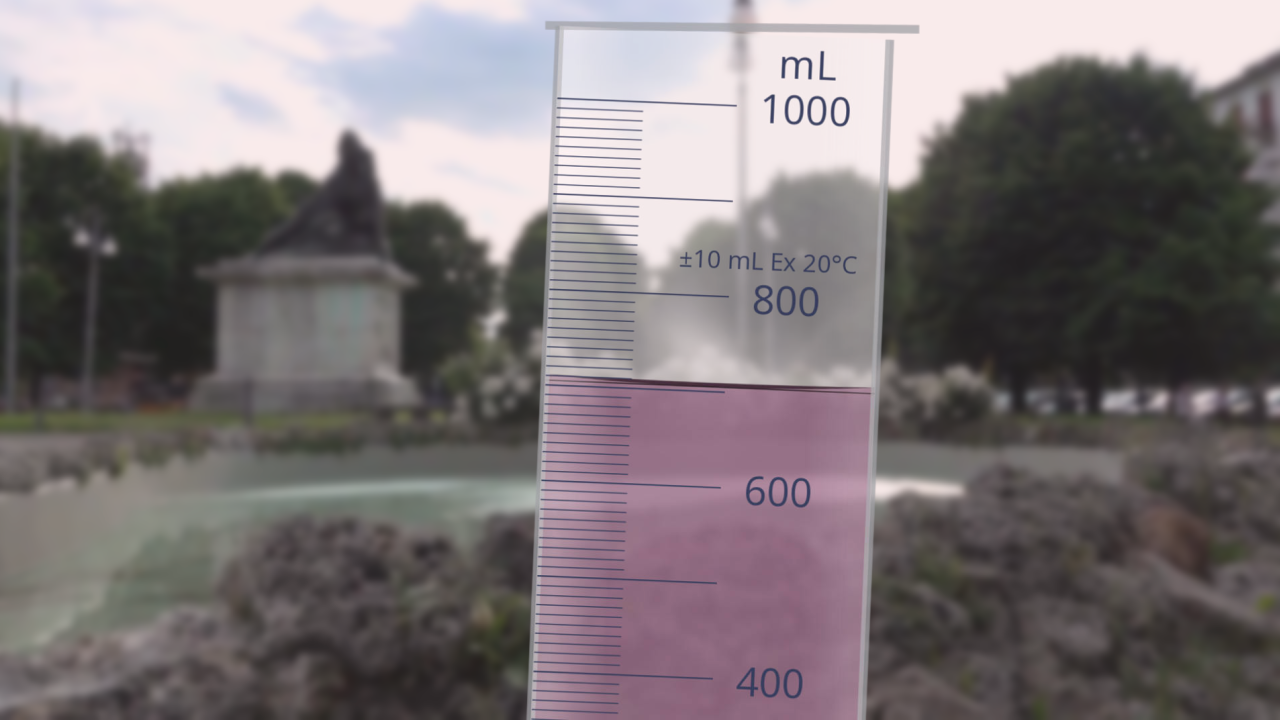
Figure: 705
